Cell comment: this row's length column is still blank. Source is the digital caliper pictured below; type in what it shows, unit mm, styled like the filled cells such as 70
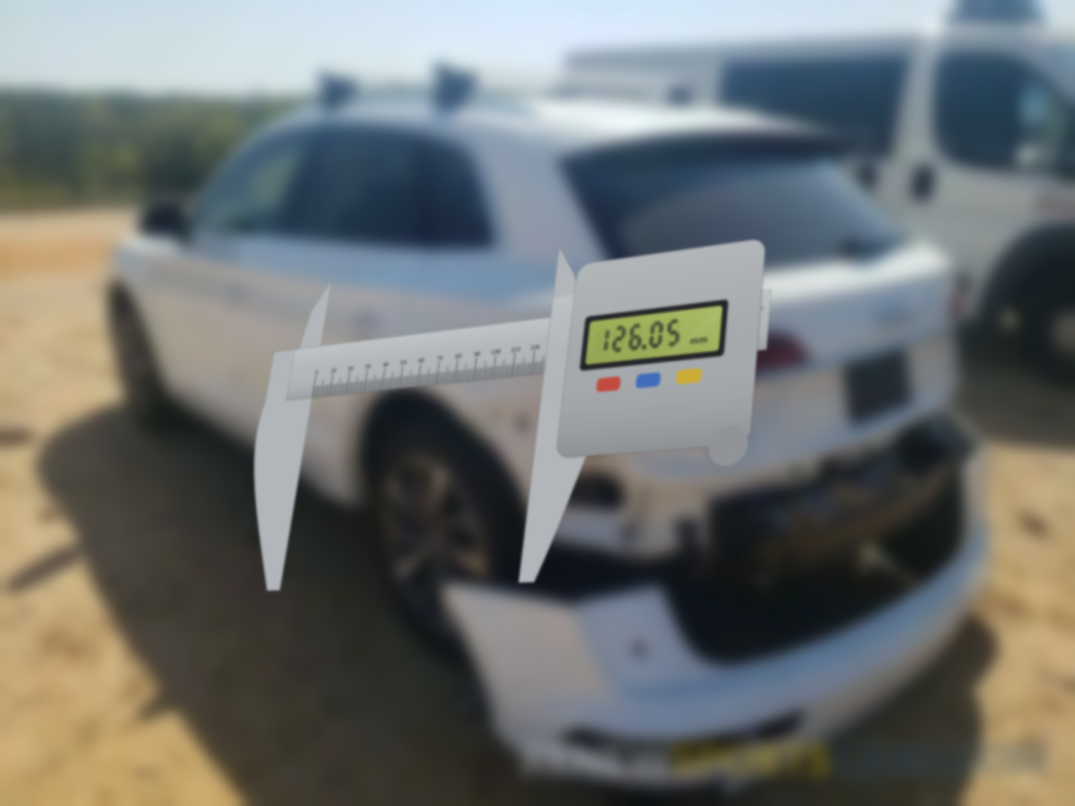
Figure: 126.05
